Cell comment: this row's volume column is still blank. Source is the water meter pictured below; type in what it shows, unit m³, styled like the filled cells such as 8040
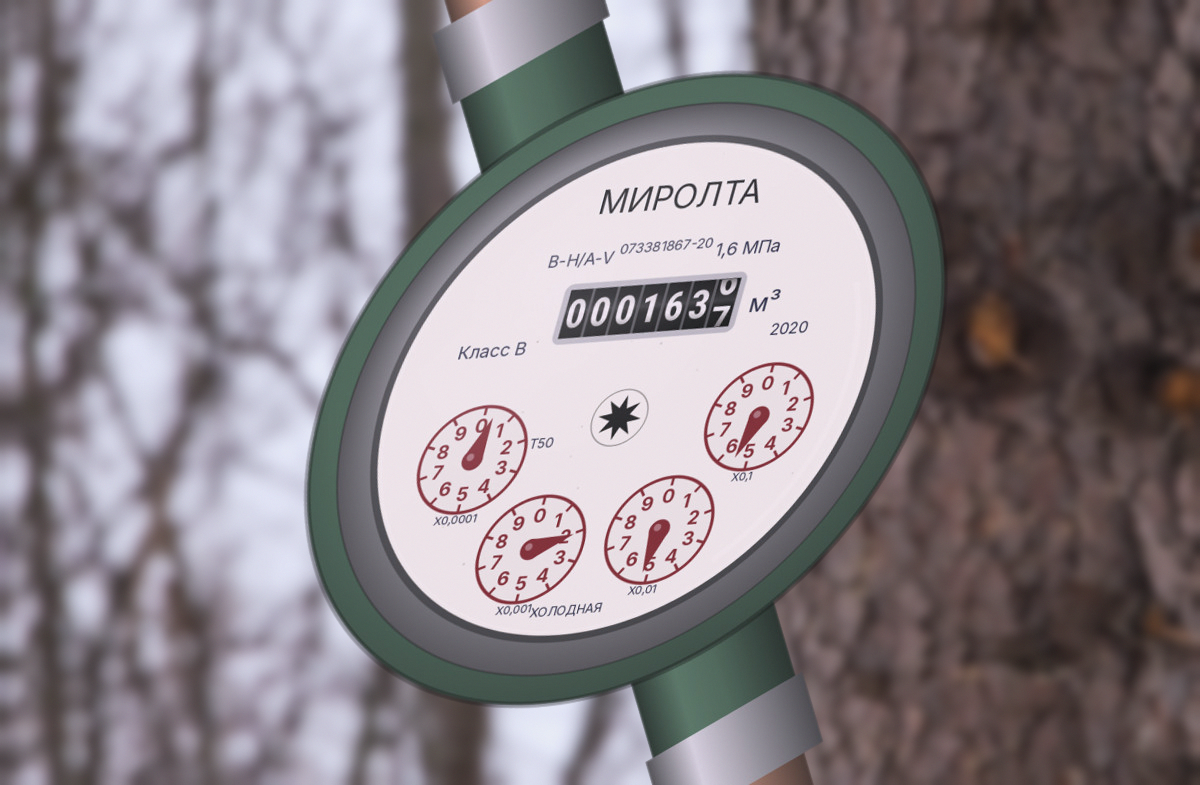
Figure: 1636.5520
